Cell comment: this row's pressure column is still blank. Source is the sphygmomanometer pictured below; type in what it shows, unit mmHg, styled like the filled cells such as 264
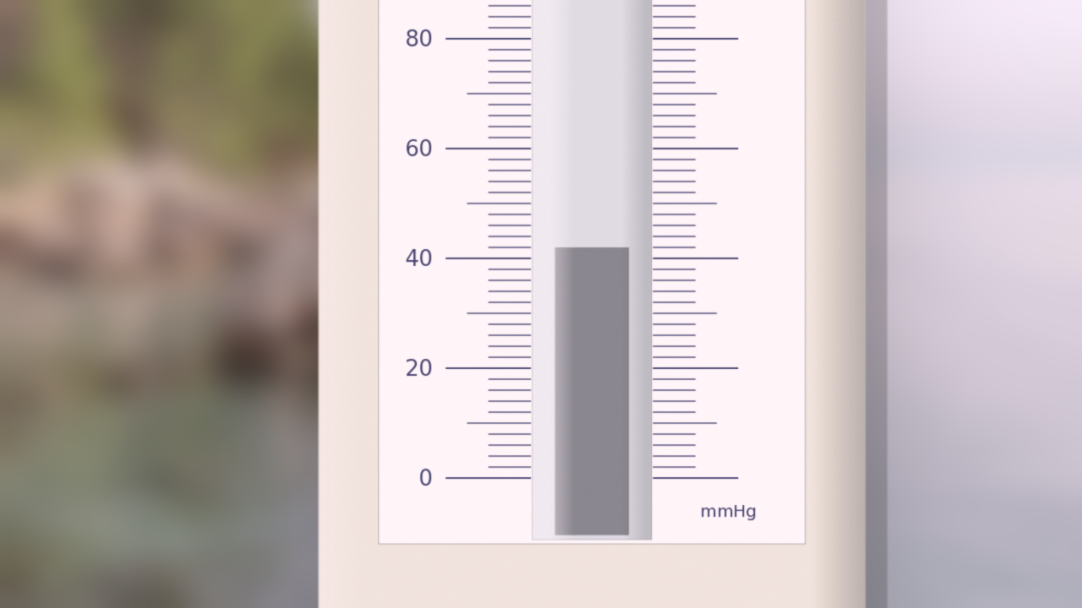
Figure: 42
